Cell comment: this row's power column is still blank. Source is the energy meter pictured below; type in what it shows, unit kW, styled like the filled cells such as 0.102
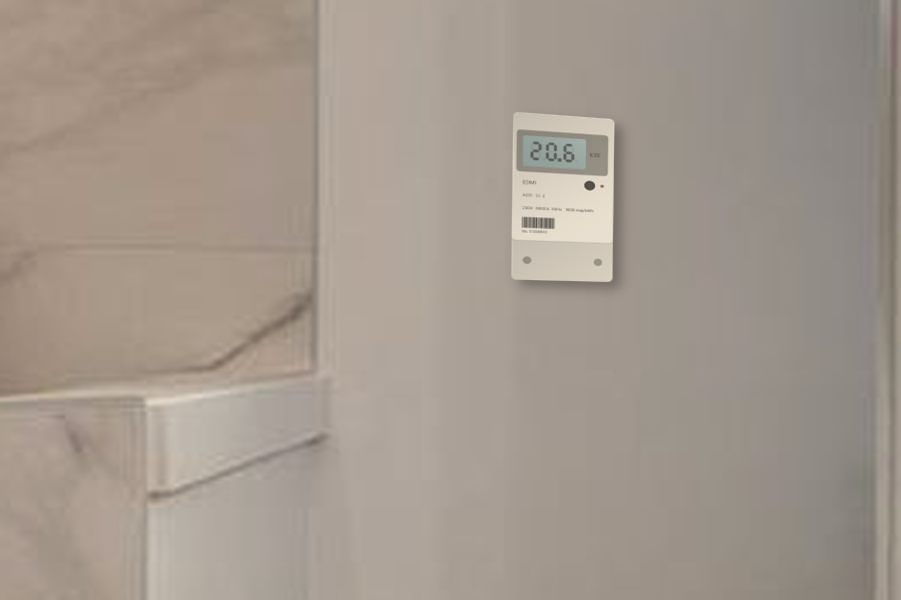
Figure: 20.6
